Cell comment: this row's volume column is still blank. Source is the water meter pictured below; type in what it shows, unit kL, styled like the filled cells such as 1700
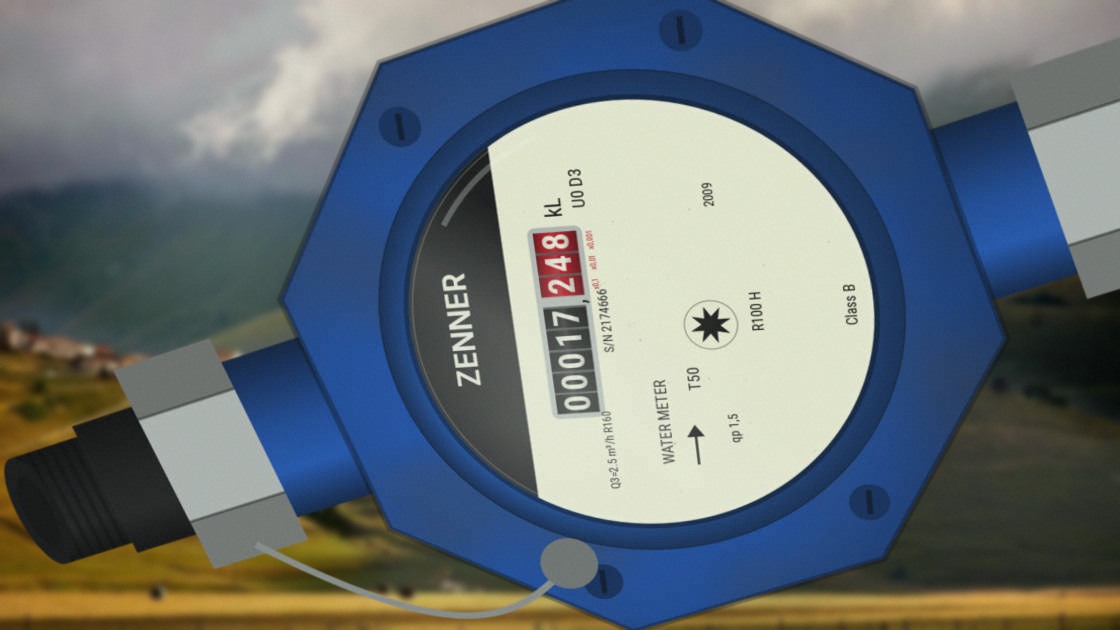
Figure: 17.248
